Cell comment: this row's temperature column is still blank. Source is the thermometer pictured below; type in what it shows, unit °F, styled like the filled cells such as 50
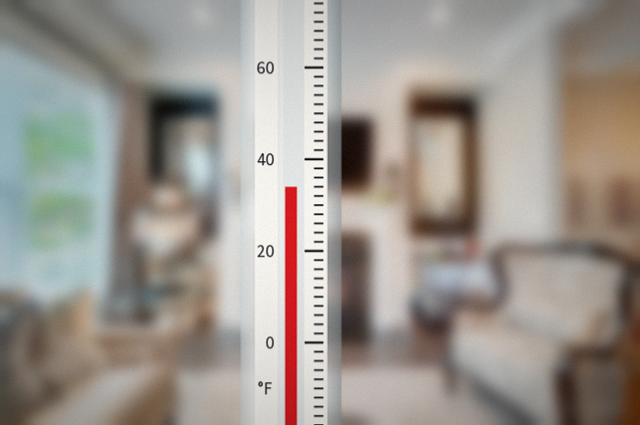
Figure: 34
